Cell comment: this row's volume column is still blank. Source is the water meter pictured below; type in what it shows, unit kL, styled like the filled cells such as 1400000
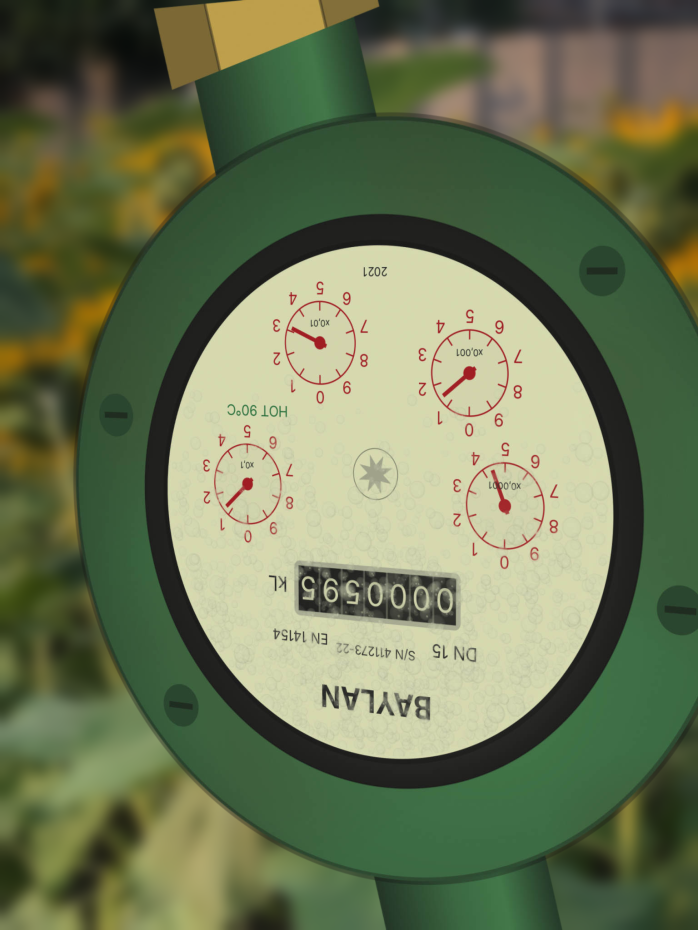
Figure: 595.1314
